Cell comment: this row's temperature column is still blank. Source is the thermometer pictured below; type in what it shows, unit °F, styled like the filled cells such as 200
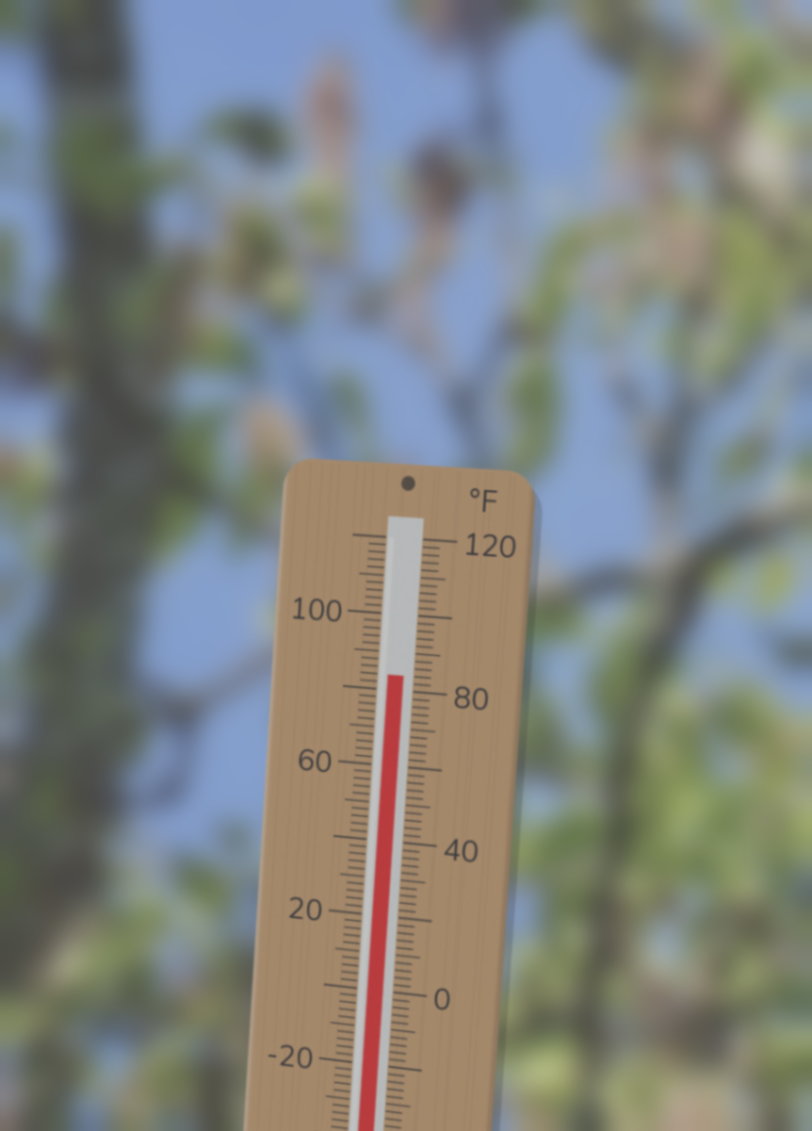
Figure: 84
